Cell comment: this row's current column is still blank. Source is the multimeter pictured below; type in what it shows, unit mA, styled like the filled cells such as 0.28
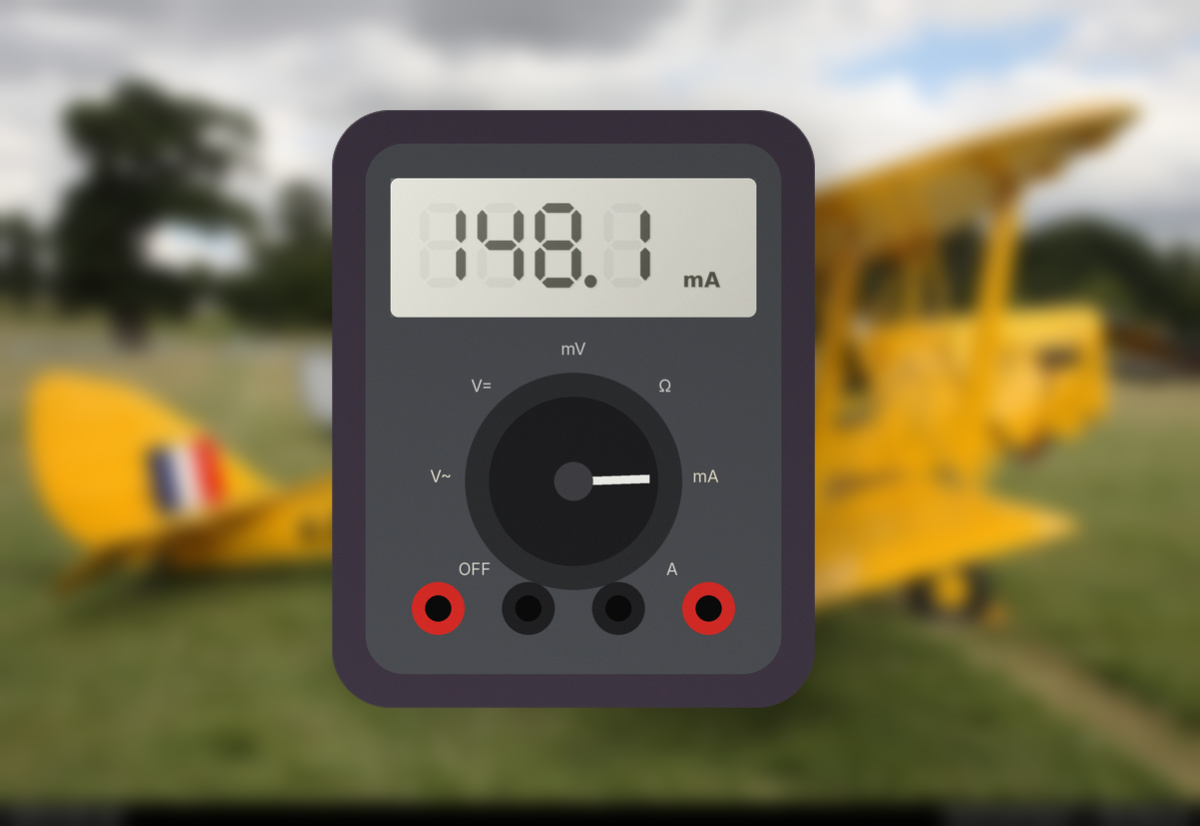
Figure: 148.1
